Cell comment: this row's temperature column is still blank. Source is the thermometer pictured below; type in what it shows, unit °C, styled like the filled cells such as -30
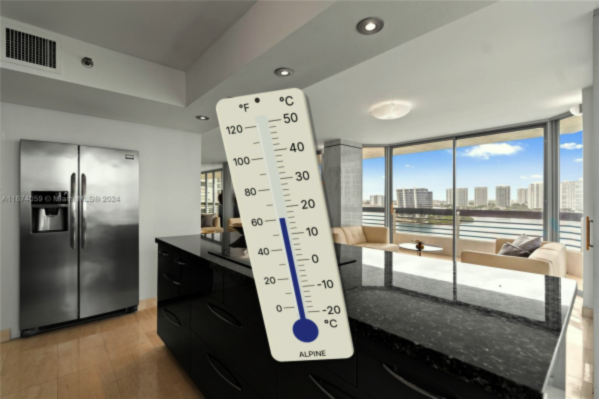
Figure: 16
